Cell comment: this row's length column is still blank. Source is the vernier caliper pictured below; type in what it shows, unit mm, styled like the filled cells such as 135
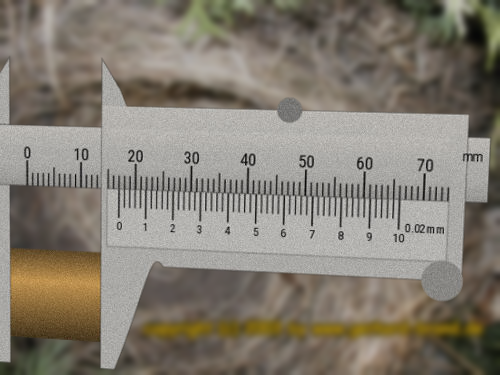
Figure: 17.0
